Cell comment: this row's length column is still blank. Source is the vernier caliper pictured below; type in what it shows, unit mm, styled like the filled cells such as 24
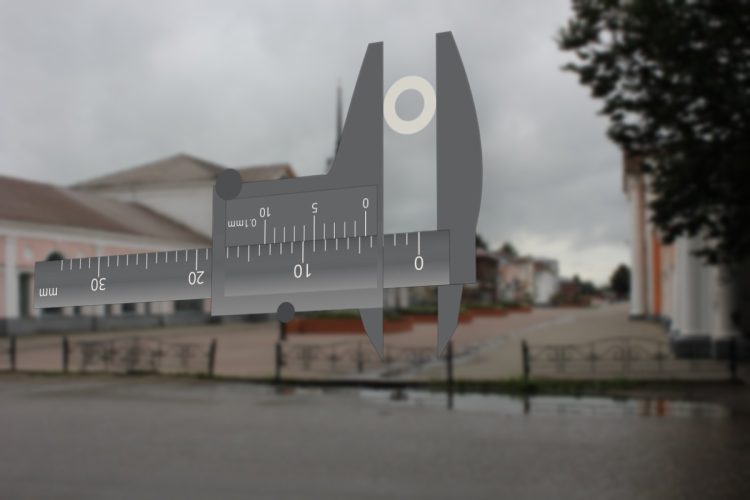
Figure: 4.5
